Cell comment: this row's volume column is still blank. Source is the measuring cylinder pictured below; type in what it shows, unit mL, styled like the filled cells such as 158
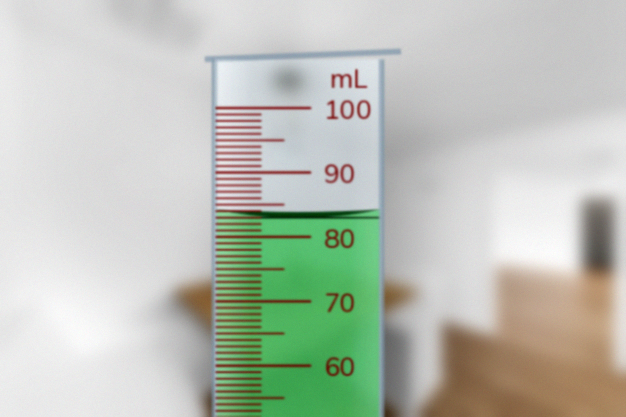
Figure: 83
